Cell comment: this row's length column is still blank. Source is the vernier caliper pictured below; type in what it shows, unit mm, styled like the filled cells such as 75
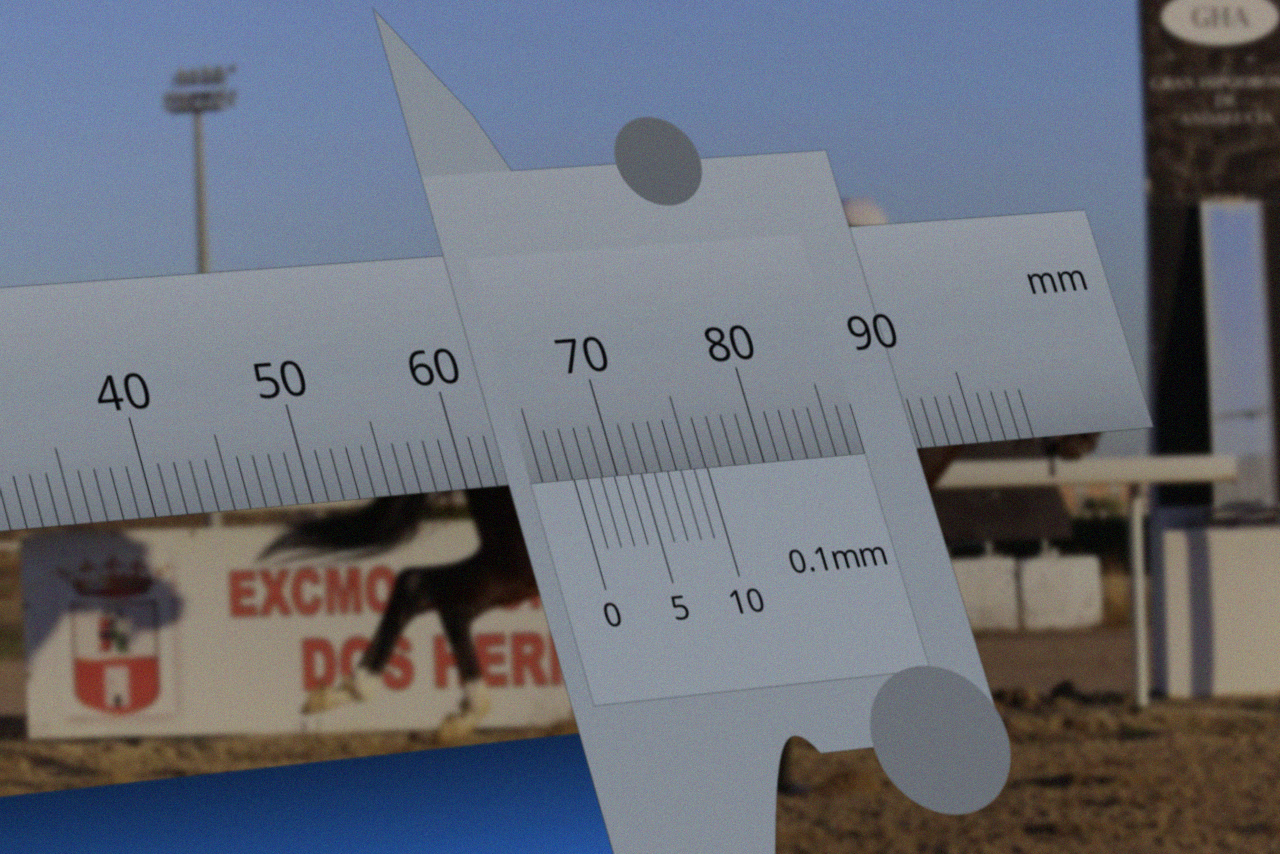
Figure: 67.1
